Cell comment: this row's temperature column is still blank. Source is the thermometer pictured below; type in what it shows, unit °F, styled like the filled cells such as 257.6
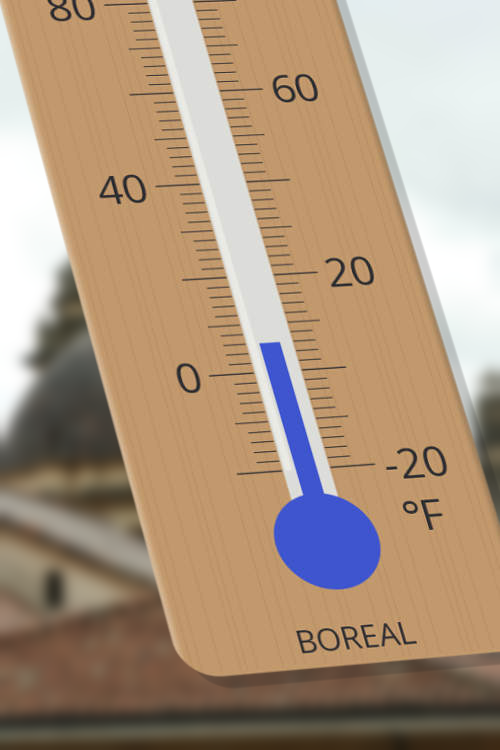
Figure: 6
